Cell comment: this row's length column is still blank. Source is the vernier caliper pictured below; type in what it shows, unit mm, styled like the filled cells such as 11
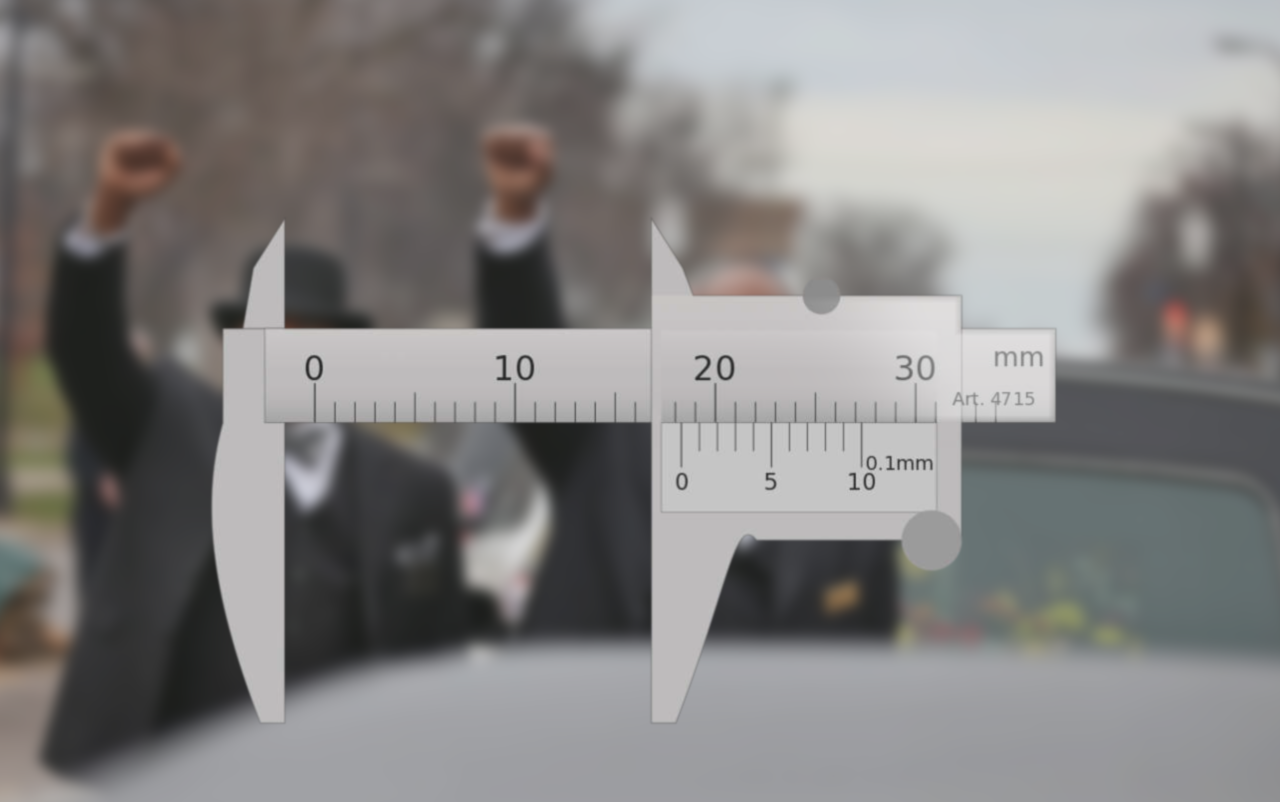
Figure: 18.3
